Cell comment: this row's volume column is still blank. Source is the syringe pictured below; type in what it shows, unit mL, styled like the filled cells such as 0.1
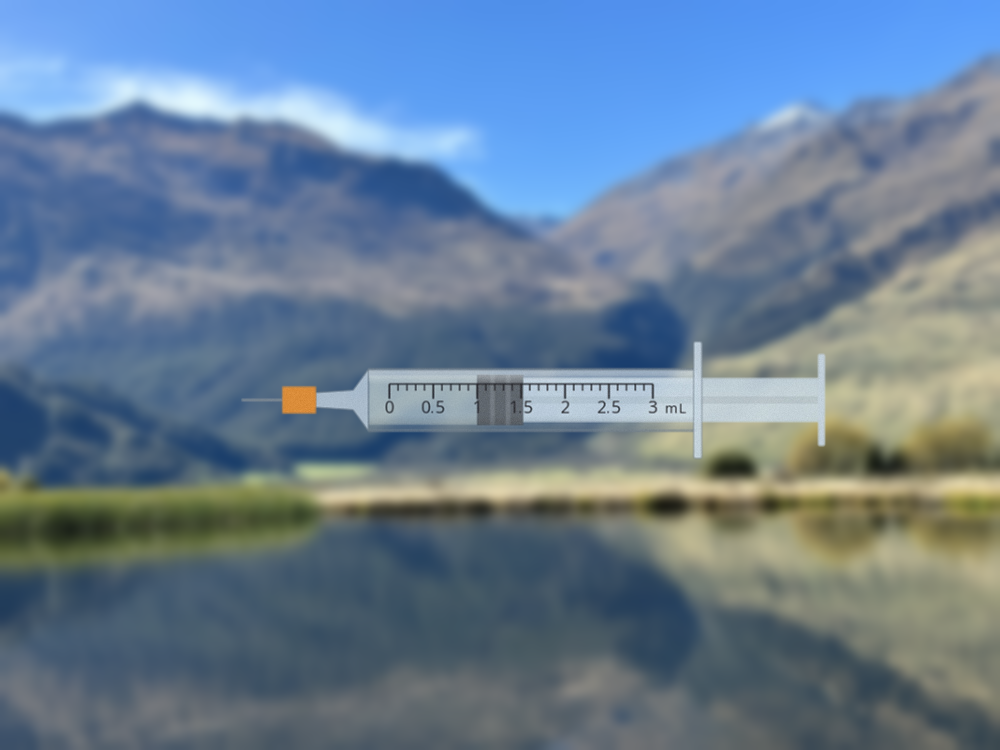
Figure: 1
